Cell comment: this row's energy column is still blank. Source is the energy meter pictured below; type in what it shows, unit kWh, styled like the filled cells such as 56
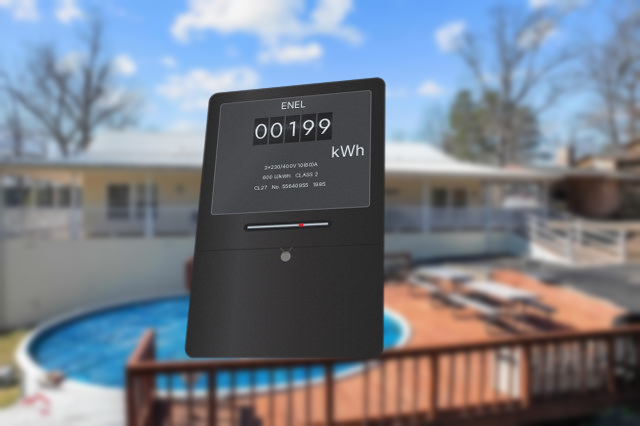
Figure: 199
